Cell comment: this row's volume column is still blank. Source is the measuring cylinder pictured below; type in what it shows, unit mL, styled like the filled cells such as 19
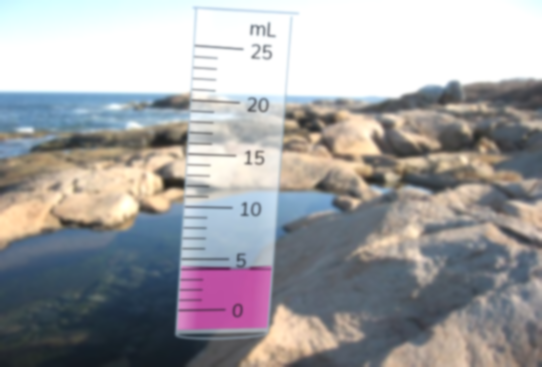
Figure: 4
